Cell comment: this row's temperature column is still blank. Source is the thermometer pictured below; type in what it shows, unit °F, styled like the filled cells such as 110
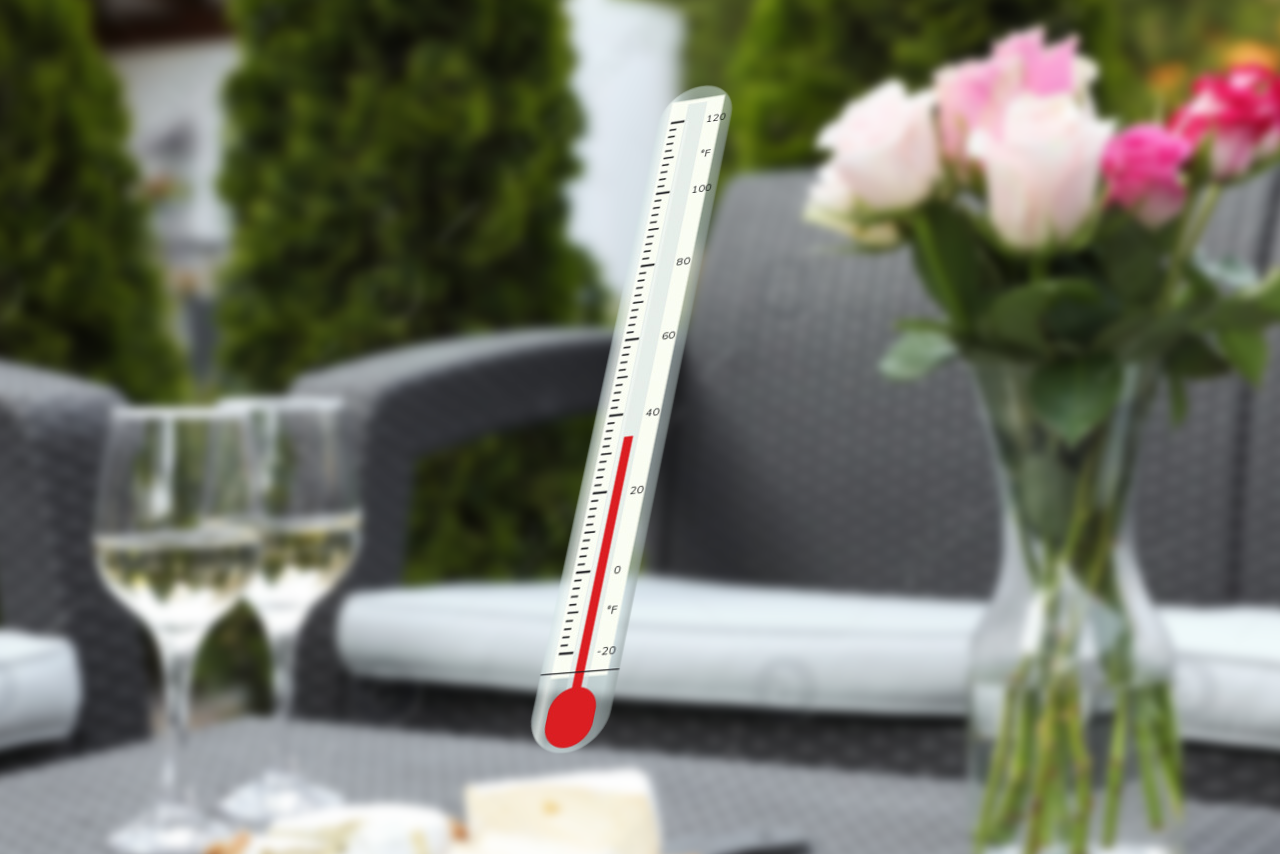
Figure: 34
